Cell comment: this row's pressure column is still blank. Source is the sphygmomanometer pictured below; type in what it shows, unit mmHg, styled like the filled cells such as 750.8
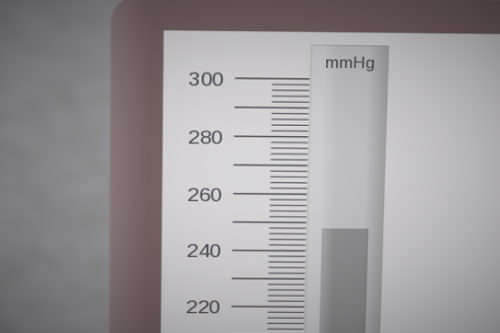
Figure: 248
